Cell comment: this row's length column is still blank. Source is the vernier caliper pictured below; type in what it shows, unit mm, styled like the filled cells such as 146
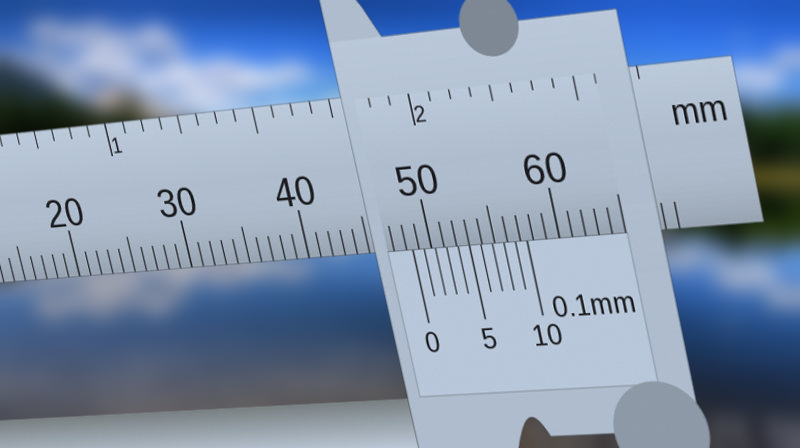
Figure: 48.5
